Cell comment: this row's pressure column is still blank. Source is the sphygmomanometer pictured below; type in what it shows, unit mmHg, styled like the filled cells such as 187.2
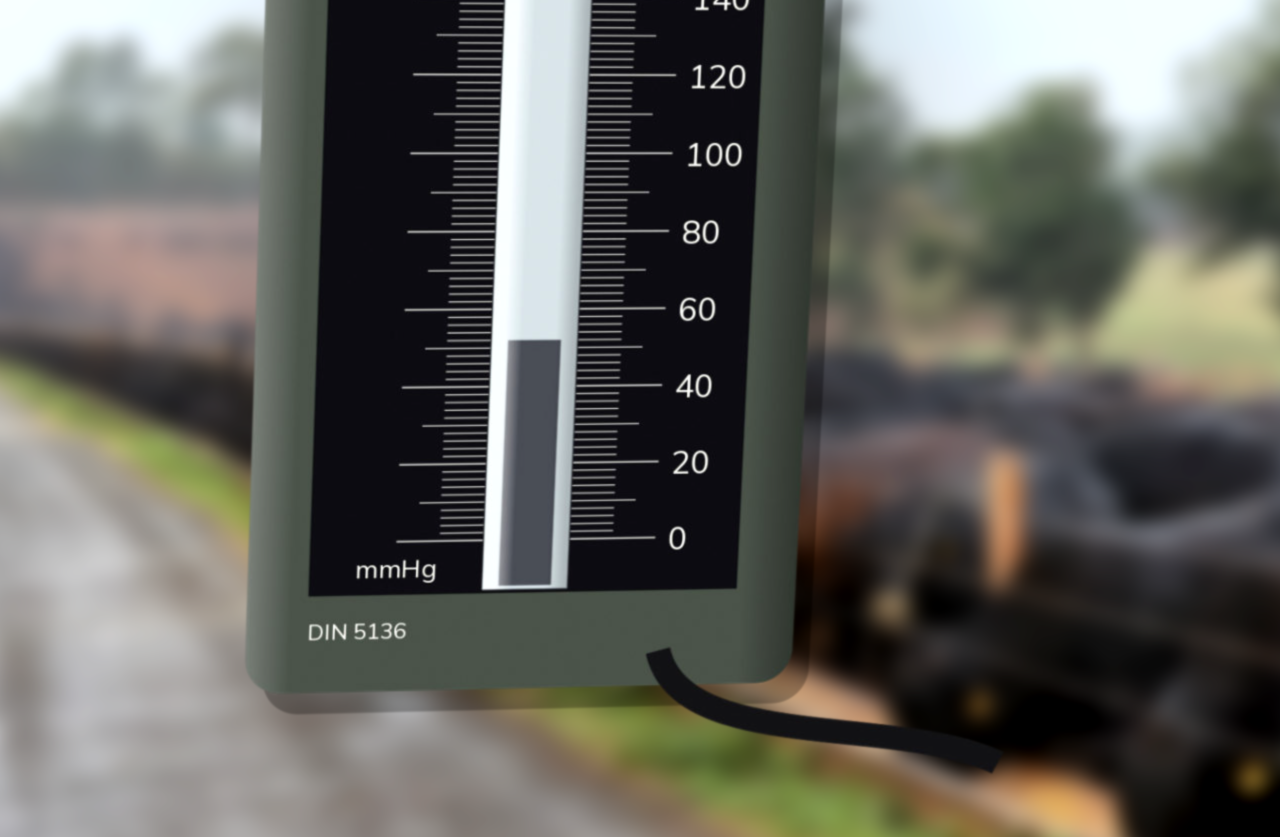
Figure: 52
